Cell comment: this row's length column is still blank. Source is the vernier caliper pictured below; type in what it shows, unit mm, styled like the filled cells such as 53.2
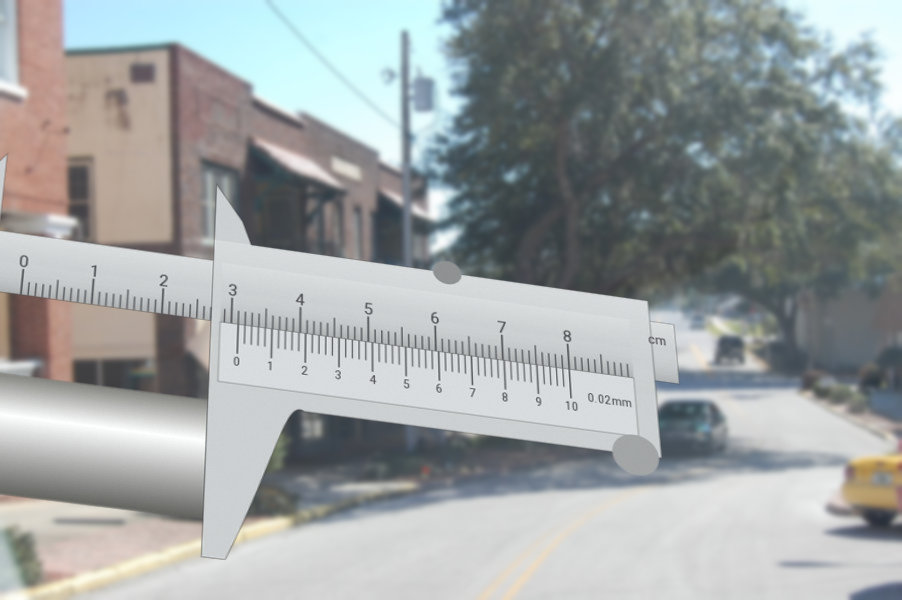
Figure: 31.0
